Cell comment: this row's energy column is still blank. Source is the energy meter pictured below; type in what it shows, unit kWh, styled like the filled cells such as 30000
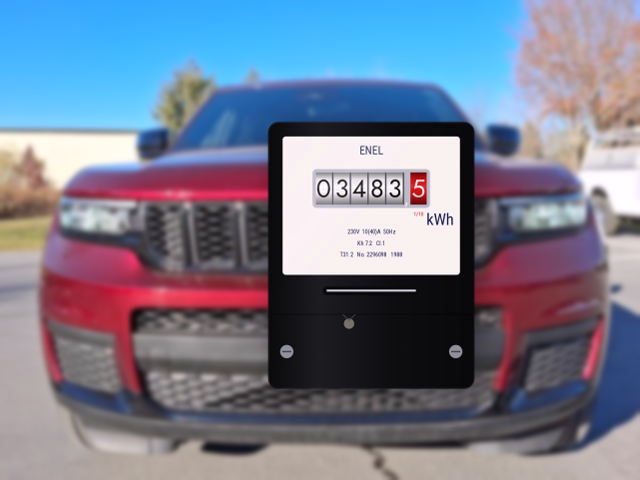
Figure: 3483.5
